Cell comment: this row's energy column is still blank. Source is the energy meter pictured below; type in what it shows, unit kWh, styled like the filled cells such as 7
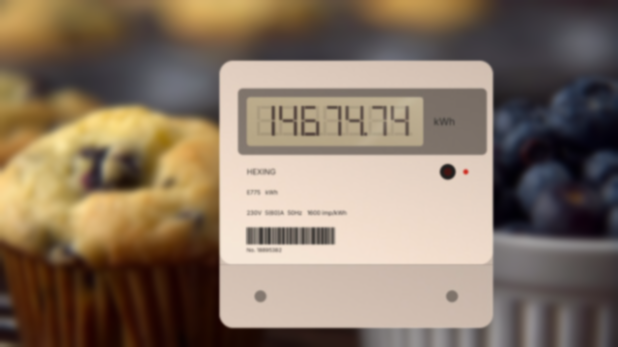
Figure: 14674.74
